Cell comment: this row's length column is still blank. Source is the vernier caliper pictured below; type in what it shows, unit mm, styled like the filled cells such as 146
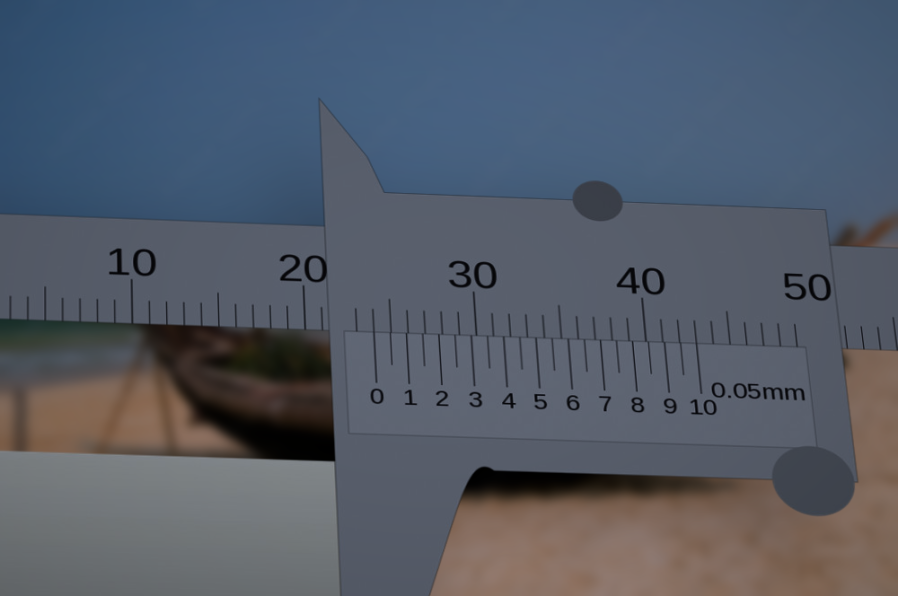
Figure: 24.0
